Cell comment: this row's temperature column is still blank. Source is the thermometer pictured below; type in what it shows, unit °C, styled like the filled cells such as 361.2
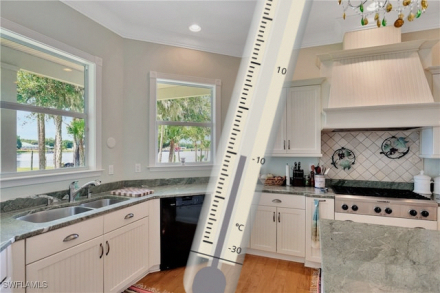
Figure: -10
